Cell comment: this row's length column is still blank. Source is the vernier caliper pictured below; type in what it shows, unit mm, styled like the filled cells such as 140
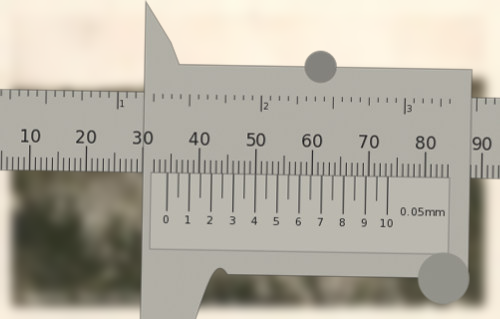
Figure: 34.4
